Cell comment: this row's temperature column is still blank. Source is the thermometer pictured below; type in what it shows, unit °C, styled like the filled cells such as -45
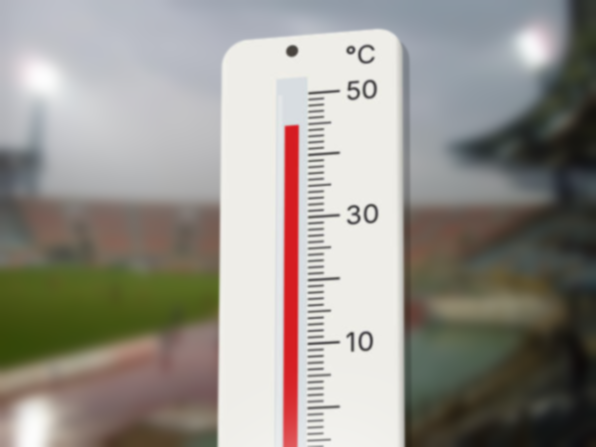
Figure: 45
